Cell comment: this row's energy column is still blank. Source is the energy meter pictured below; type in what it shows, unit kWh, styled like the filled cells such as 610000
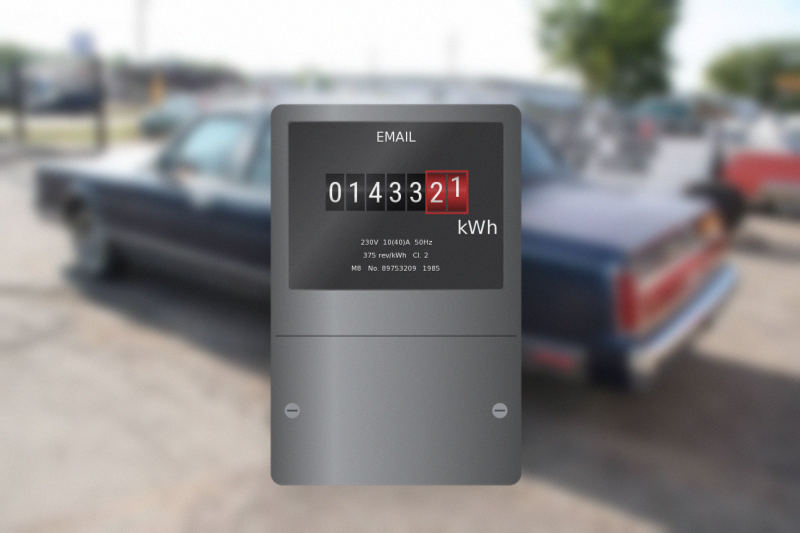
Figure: 1433.21
